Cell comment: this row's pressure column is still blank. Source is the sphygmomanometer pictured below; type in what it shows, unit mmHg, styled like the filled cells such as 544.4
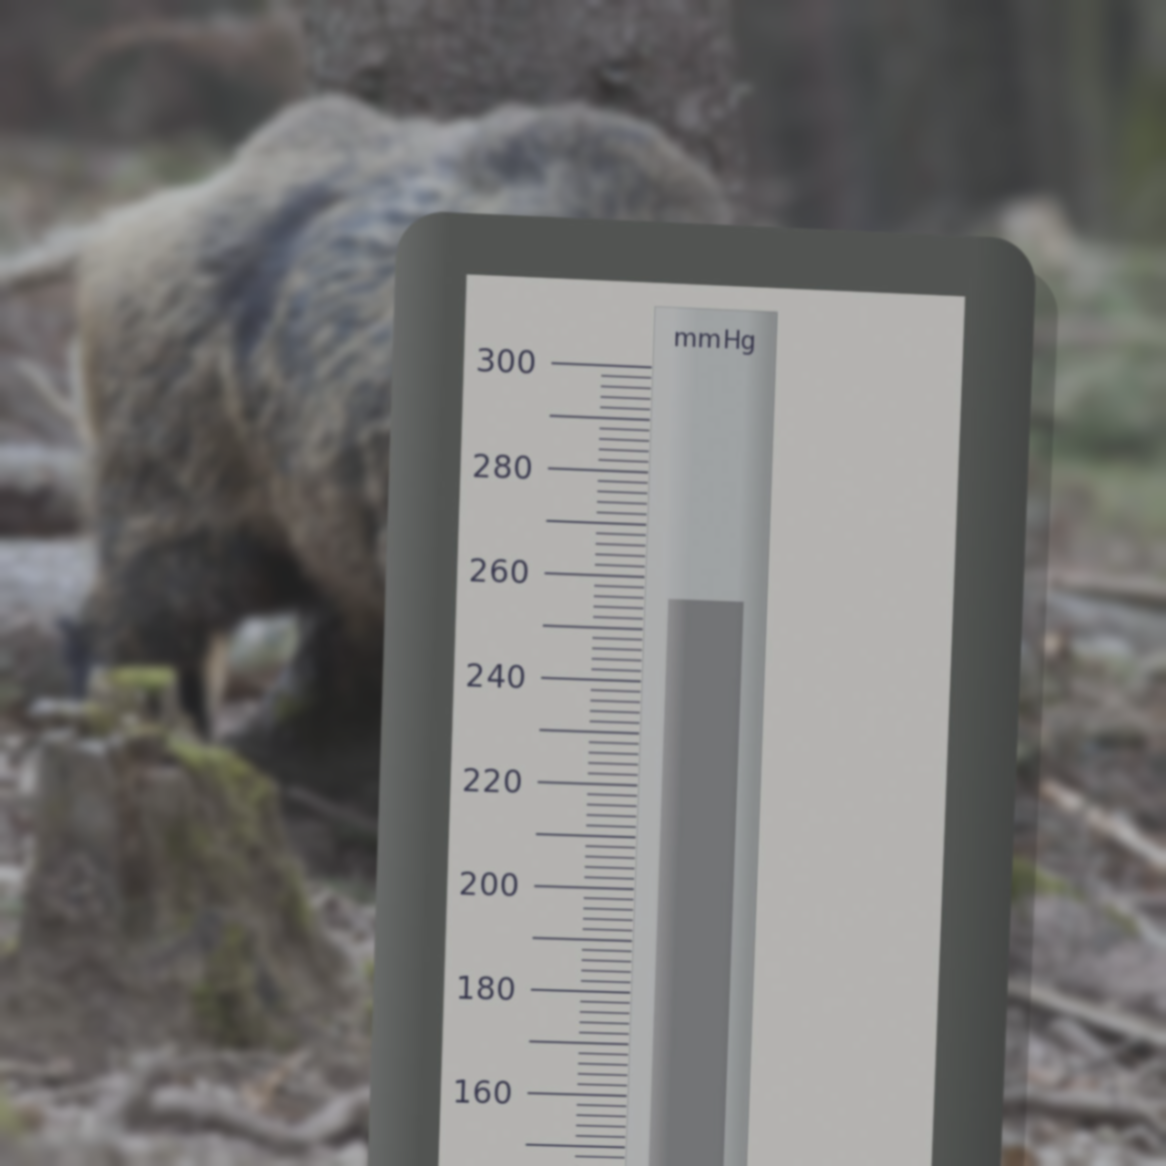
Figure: 256
